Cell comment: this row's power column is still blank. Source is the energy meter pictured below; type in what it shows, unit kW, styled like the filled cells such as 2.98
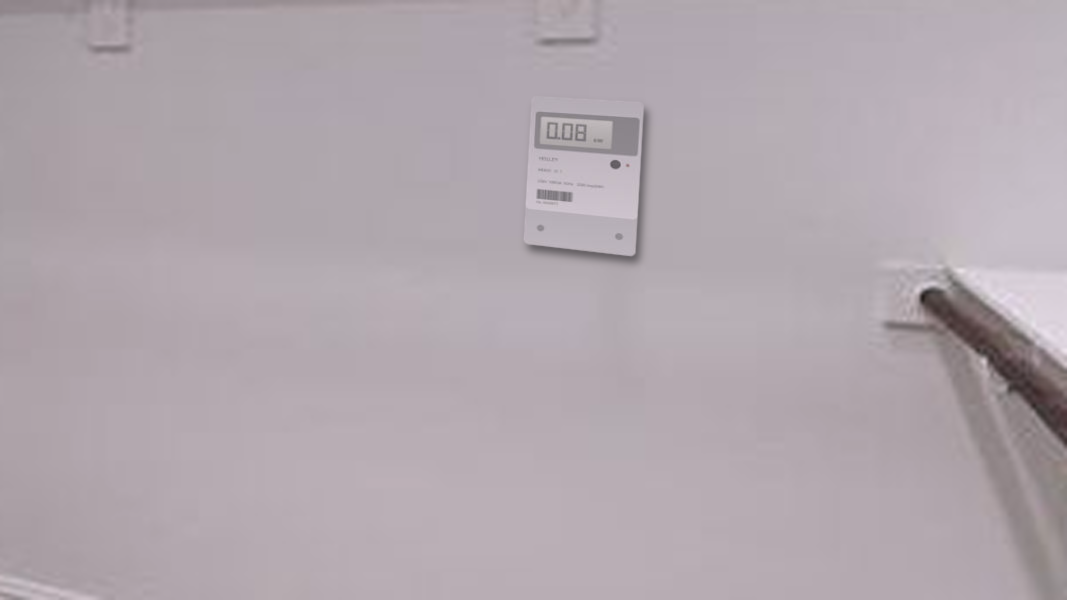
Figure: 0.08
